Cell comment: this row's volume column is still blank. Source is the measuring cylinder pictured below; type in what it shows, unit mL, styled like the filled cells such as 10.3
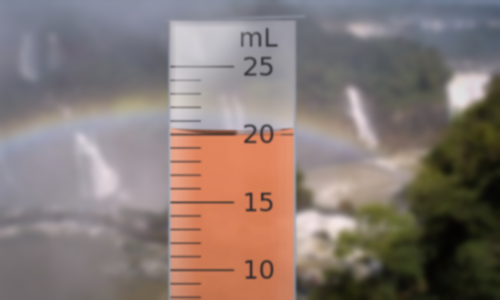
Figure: 20
